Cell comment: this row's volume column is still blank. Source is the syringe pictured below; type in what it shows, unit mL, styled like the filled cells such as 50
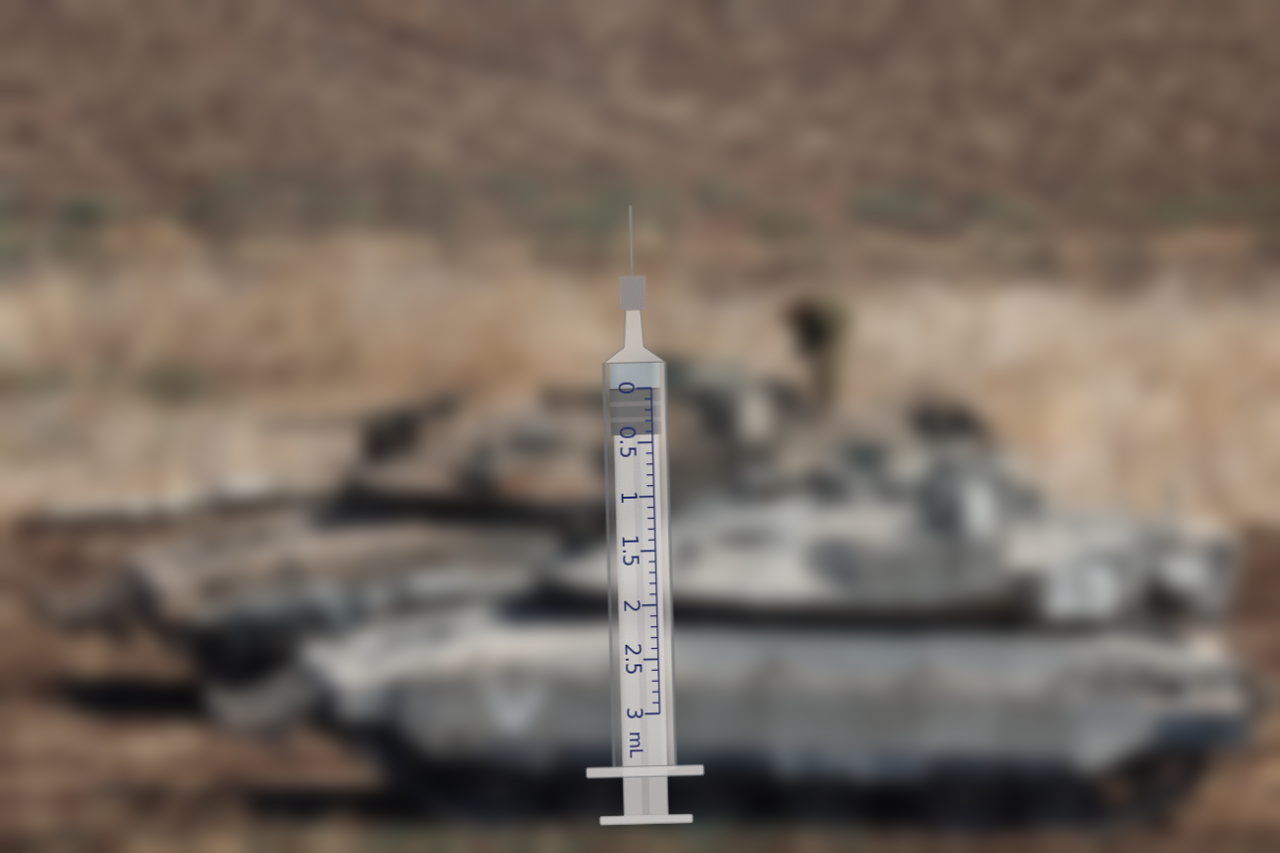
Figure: 0
